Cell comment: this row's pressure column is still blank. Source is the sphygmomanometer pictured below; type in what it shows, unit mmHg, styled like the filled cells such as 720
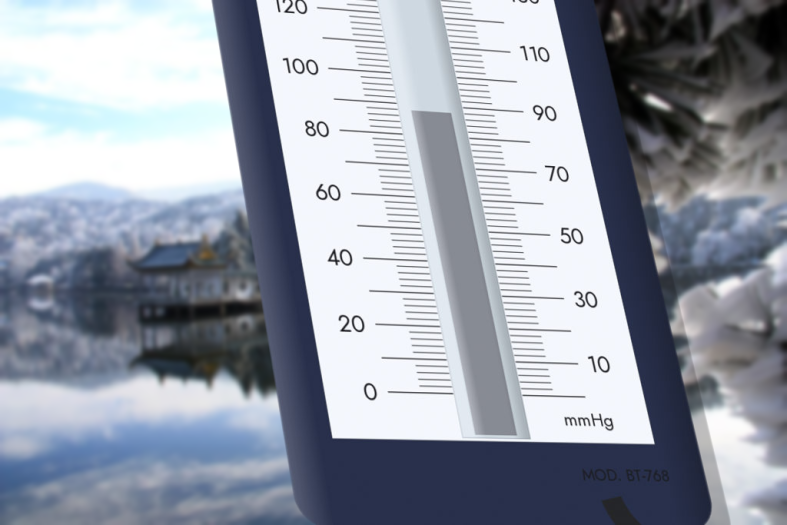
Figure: 88
